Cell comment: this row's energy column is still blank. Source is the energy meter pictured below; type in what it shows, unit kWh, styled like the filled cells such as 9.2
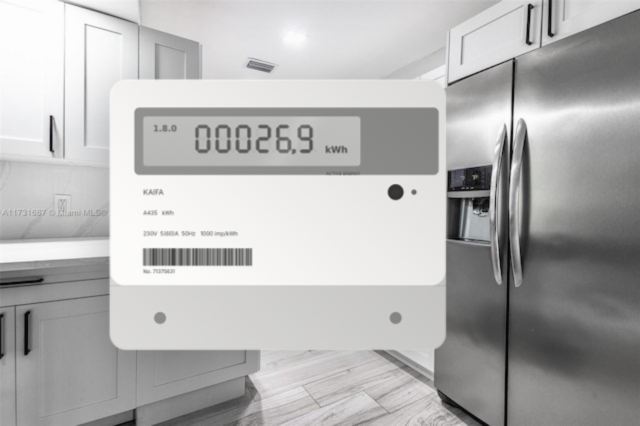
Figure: 26.9
